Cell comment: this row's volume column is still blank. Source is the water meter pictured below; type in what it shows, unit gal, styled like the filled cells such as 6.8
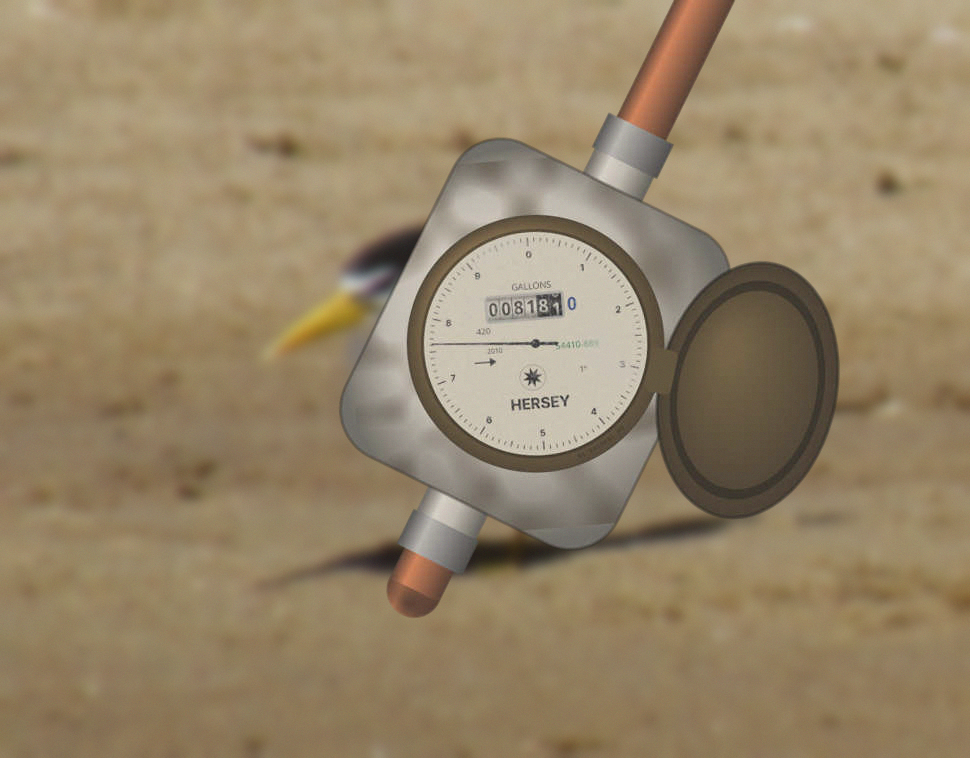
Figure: 81807.6
